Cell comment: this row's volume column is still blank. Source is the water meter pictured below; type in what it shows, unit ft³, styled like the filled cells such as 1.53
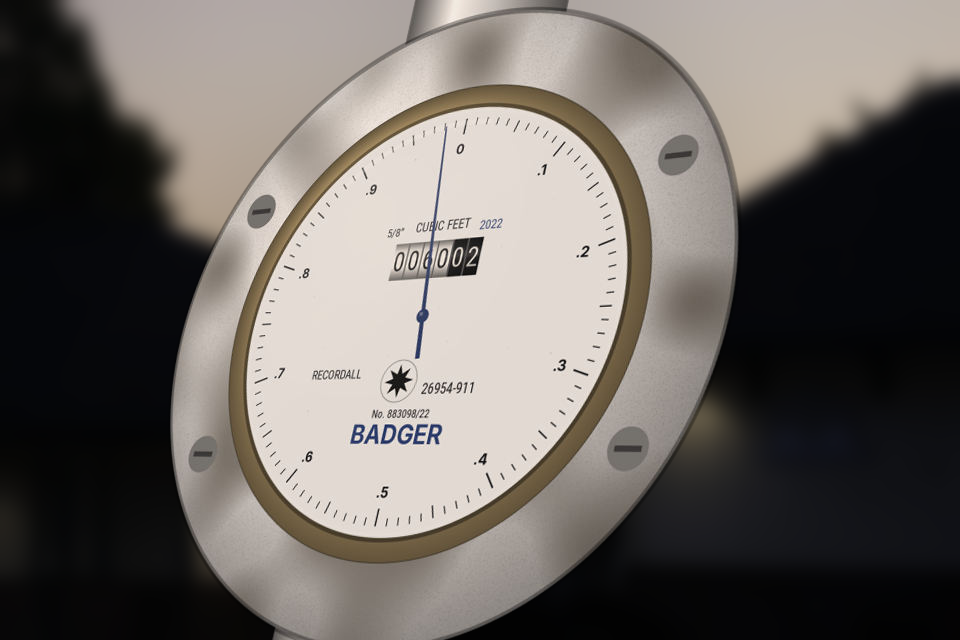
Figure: 6001.98
